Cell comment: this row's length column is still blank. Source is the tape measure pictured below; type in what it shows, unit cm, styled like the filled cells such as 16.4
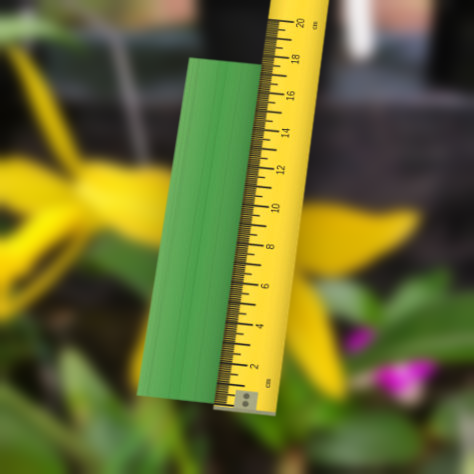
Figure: 17.5
